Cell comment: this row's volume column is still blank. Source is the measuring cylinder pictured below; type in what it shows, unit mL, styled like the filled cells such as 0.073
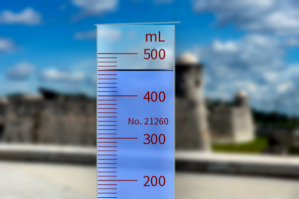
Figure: 460
